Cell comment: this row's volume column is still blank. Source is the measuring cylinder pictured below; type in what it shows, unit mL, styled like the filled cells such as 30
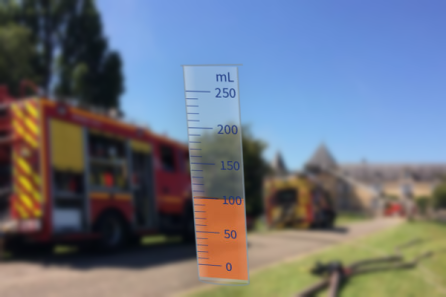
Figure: 100
